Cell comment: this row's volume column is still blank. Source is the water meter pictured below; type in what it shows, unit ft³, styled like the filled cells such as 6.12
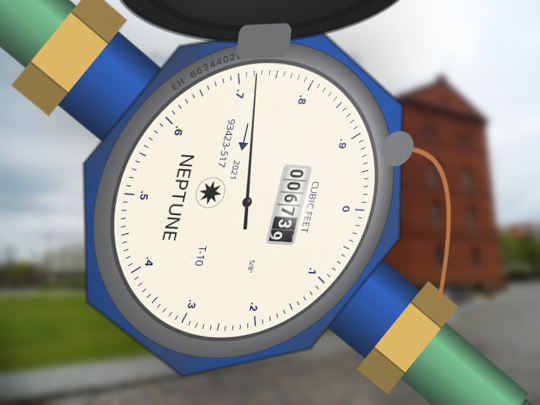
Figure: 6738.72
